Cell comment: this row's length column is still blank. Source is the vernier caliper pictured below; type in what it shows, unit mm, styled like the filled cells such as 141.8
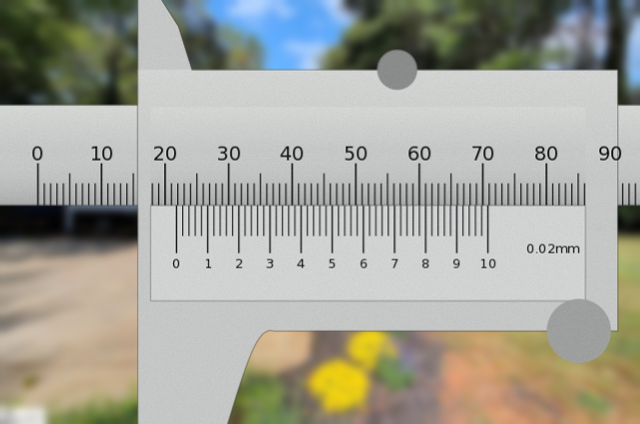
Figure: 21.8
